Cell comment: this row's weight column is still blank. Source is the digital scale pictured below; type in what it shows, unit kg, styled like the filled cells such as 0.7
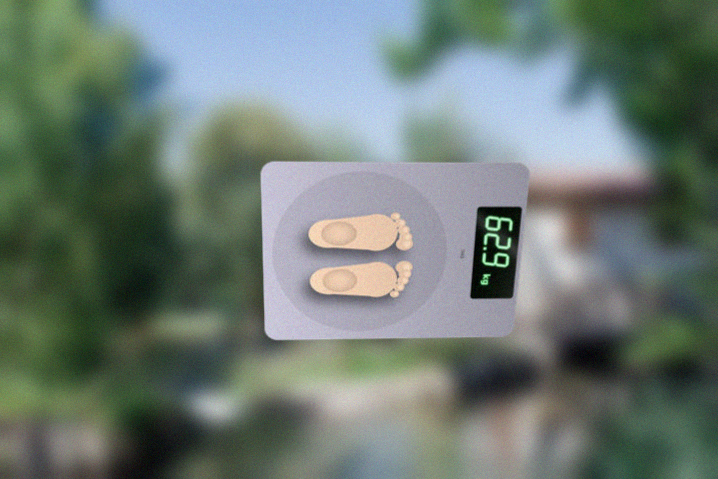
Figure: 62.9
